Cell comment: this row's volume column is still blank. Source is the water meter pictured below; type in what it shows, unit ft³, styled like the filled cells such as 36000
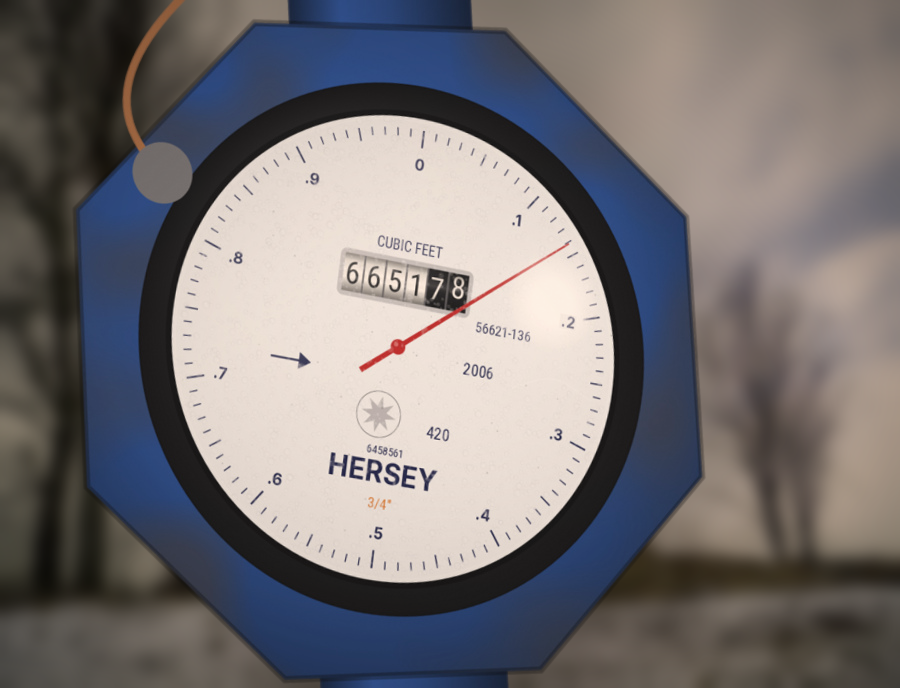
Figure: 665178.14
